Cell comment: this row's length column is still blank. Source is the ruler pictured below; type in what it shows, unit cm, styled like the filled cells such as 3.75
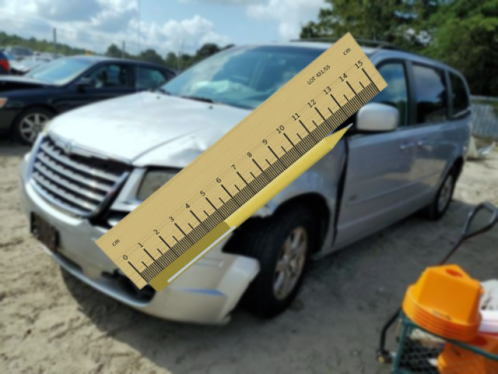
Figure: 13
